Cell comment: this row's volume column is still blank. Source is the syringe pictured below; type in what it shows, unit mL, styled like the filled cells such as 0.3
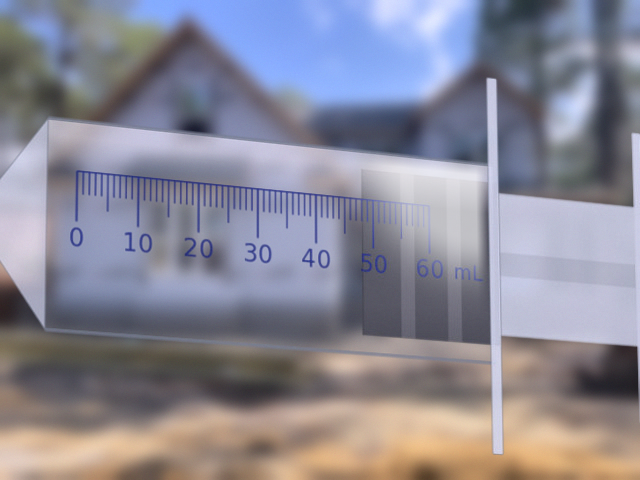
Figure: 48
